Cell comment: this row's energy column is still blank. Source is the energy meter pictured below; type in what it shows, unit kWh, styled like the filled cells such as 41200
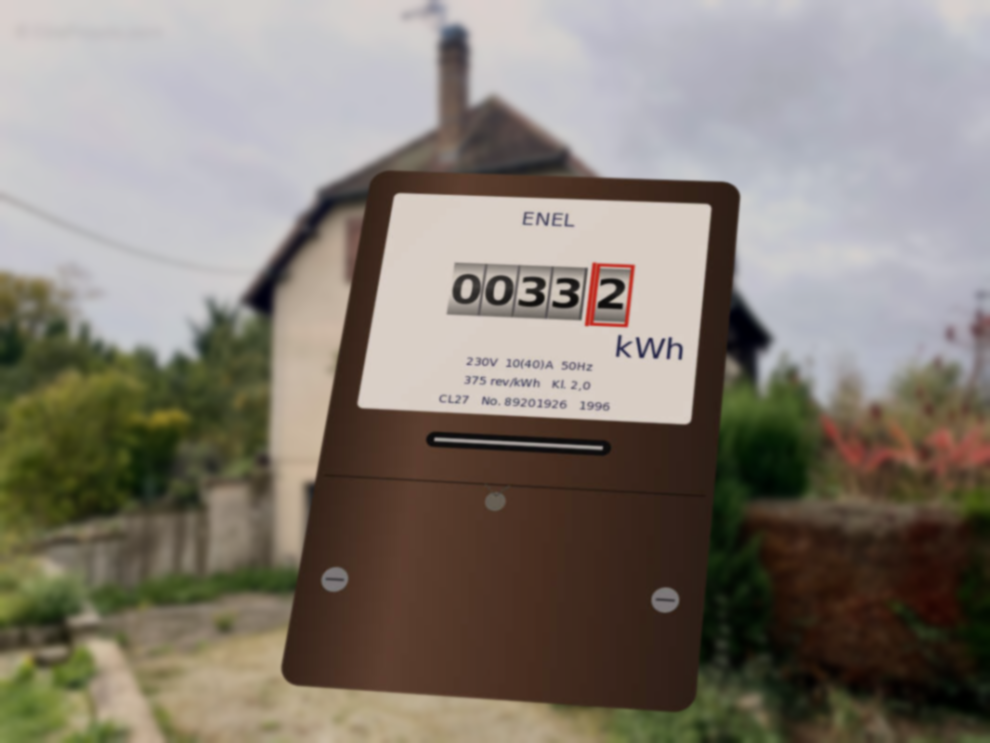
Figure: 33.2
